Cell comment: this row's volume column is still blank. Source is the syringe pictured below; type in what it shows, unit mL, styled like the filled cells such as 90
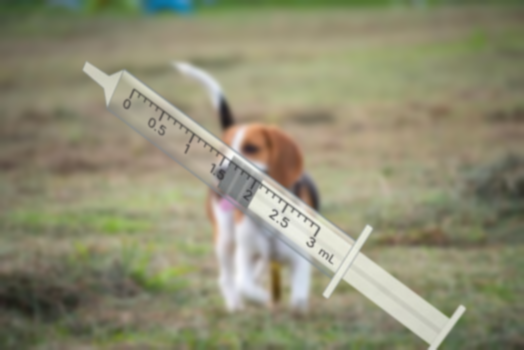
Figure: 1.6
